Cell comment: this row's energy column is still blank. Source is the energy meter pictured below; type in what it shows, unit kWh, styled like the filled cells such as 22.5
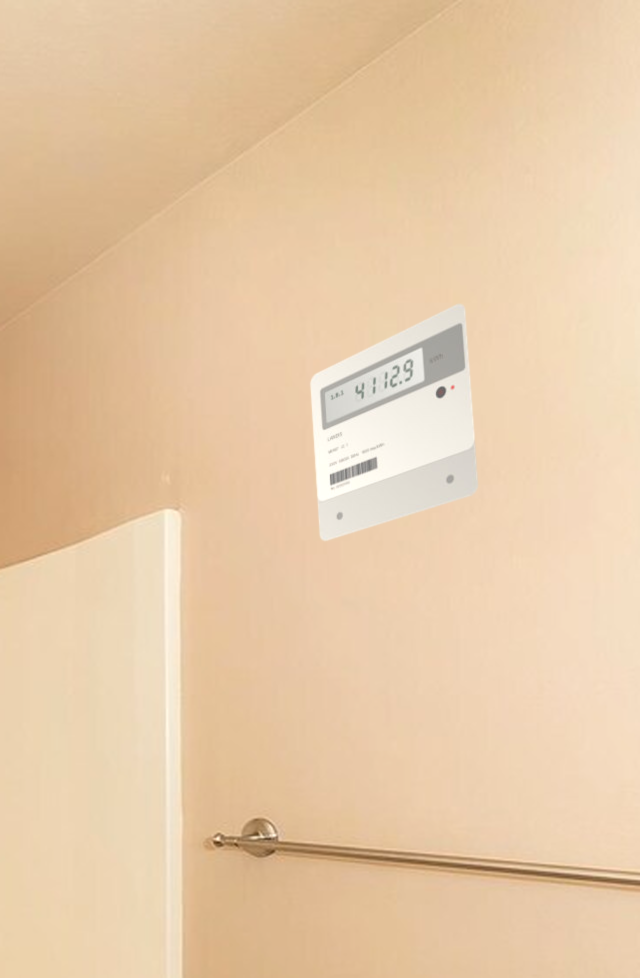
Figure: 4112.9
